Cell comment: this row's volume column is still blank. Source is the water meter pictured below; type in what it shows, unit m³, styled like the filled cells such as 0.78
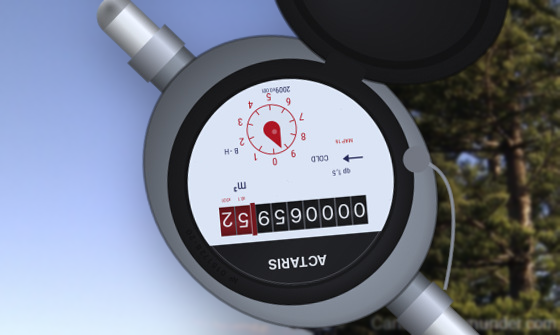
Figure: 659.519
